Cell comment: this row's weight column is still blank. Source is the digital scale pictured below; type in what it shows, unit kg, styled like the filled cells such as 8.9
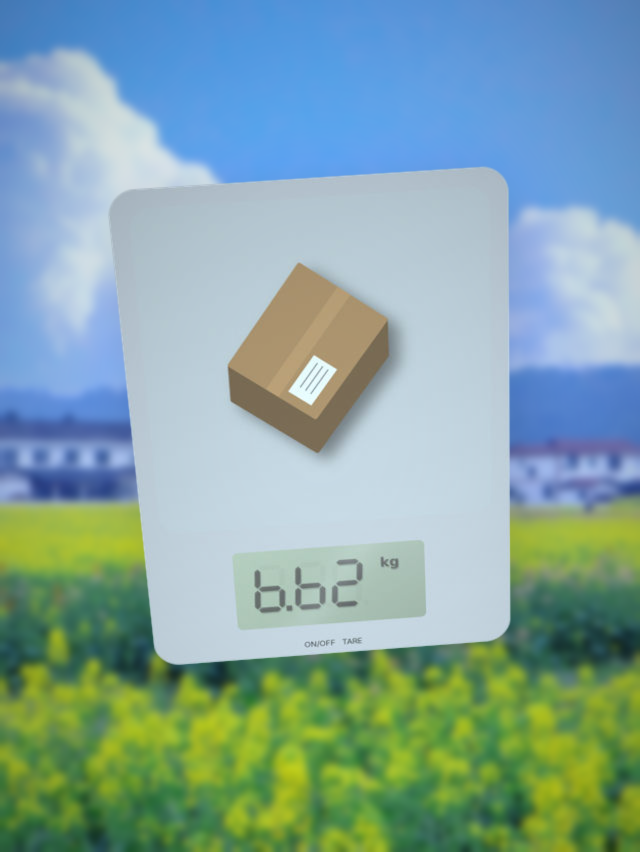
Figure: 6.62
